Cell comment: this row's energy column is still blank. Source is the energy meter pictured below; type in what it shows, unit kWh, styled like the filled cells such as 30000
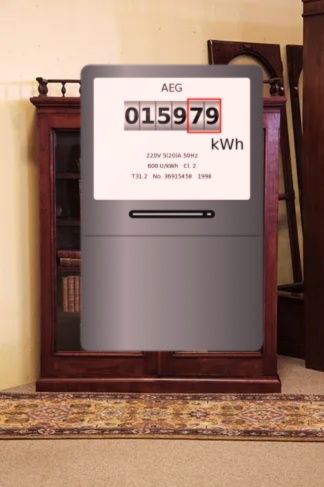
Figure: 159.79
